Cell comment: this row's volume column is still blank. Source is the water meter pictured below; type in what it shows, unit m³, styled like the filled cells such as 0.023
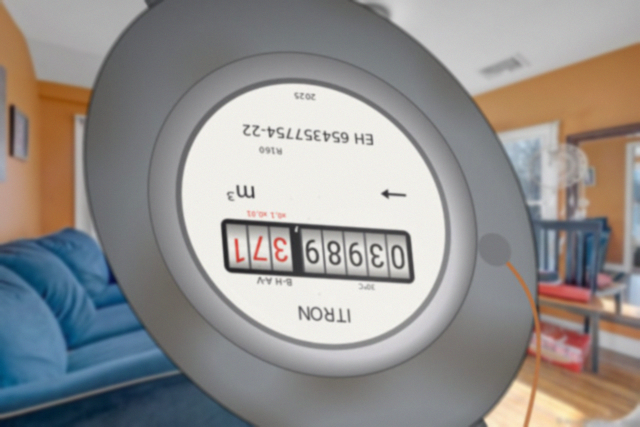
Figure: 3989.371
